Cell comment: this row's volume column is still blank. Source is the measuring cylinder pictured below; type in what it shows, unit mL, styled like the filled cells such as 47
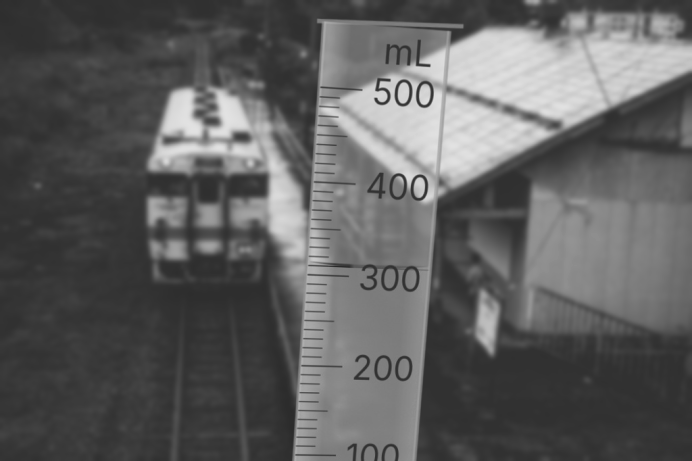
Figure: 310
